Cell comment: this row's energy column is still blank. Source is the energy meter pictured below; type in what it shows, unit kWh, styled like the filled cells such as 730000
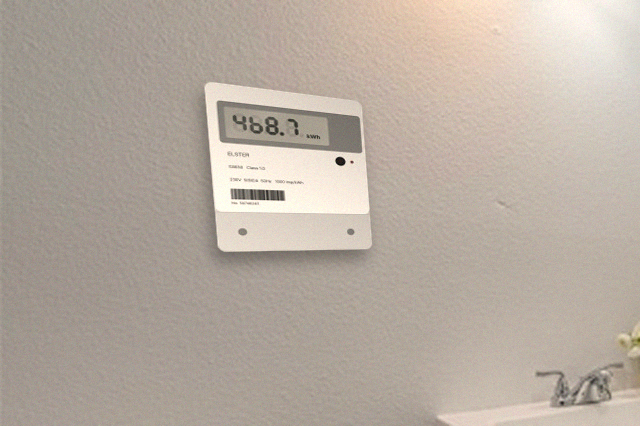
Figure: 468.7
